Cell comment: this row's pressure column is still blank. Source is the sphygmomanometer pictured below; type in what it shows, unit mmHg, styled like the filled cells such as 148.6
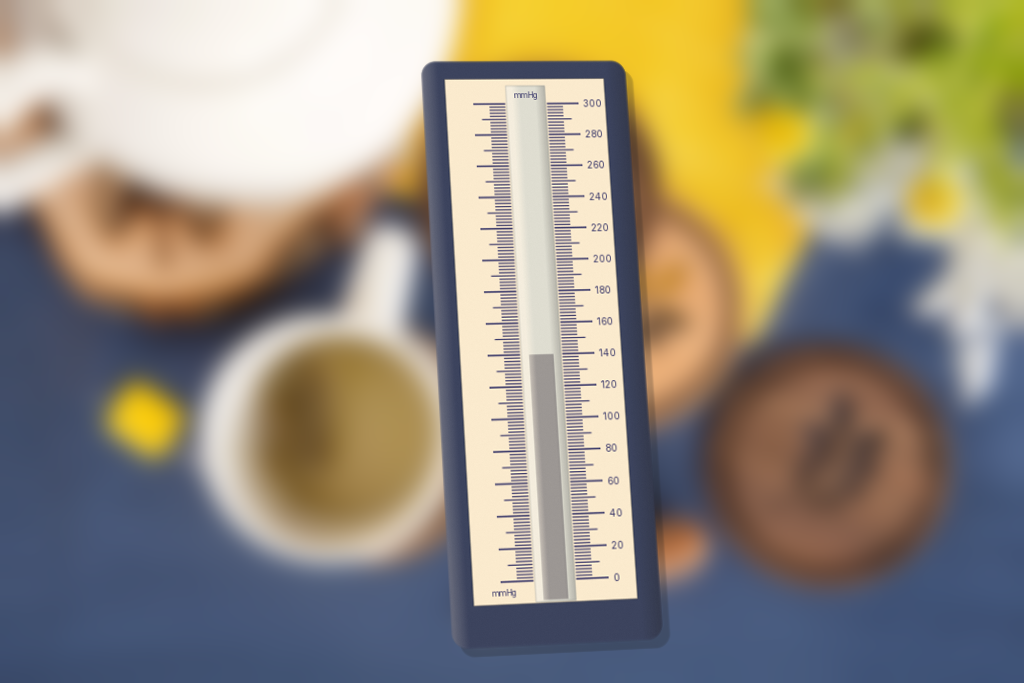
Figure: 140
